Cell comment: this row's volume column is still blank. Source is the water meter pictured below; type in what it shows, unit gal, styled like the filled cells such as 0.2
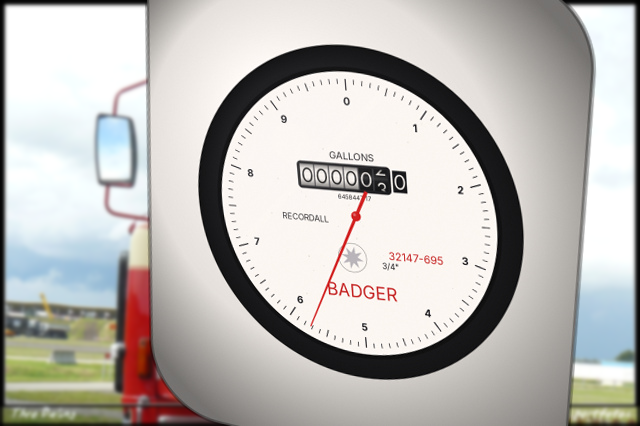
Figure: 25.7
